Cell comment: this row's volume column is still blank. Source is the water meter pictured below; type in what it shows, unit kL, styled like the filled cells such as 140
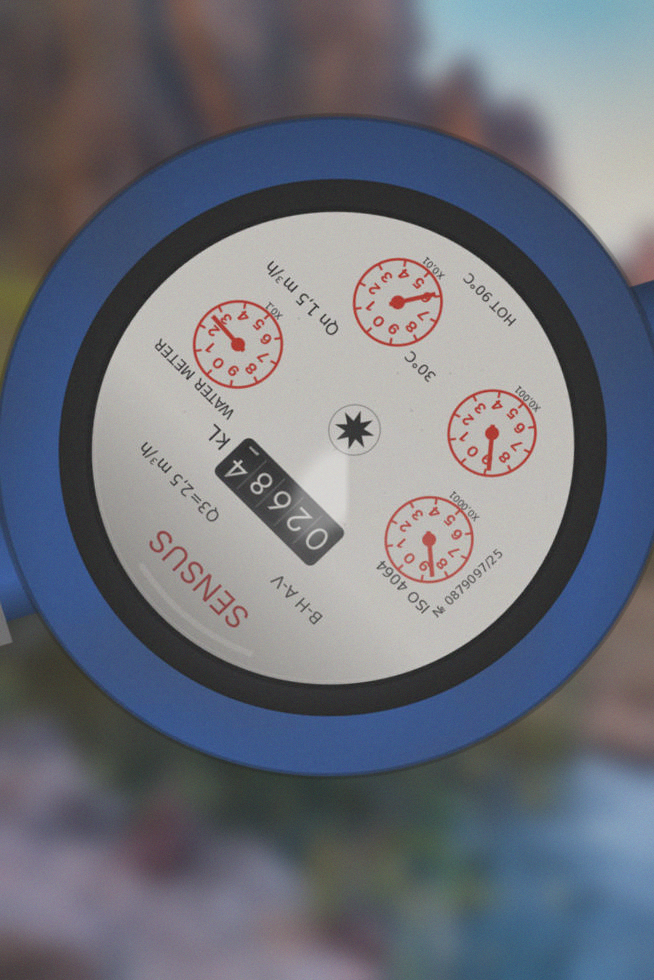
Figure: 2684.2588
